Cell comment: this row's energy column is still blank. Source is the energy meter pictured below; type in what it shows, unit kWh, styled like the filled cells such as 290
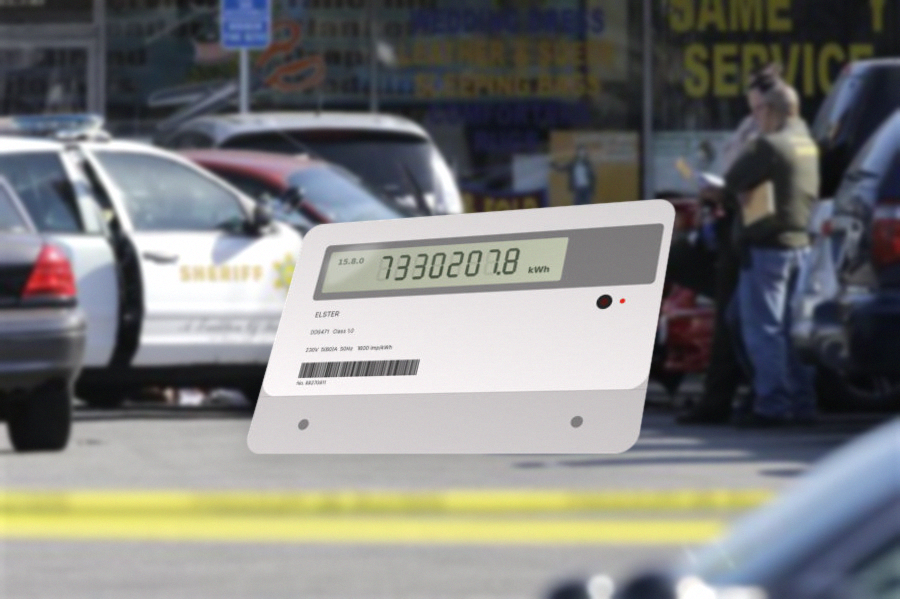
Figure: 7330207.8
